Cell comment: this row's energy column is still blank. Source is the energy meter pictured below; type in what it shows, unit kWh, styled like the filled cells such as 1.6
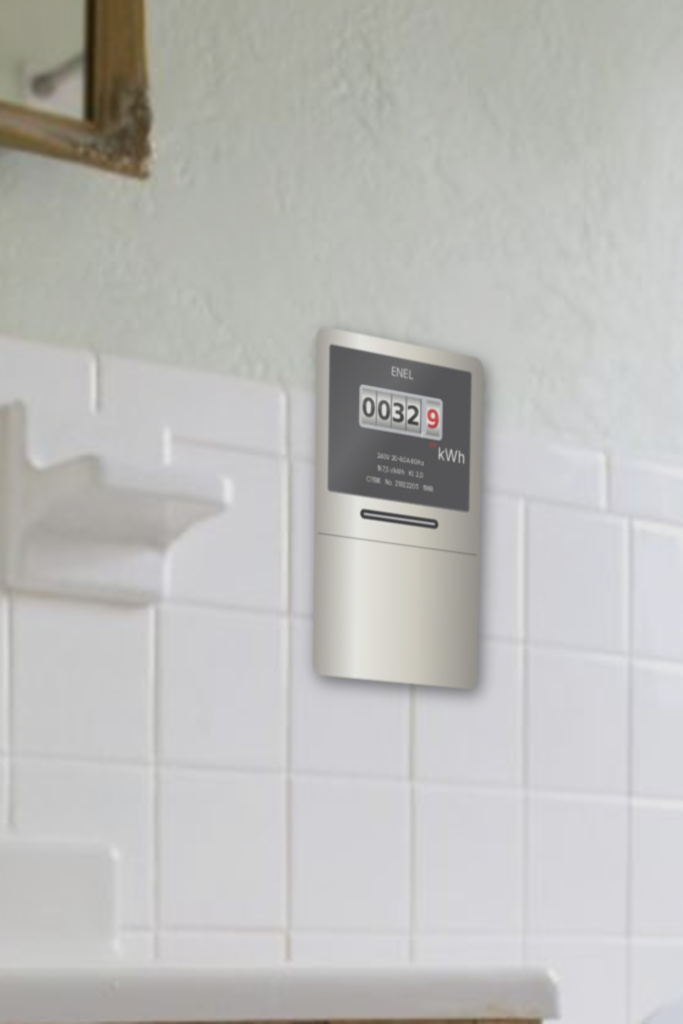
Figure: 32.9
